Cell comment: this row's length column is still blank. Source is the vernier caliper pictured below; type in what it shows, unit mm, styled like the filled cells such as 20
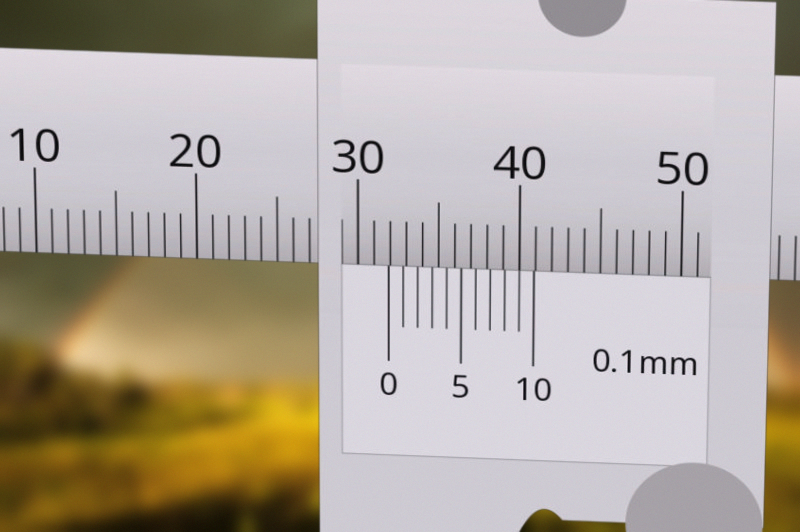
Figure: 31.9
